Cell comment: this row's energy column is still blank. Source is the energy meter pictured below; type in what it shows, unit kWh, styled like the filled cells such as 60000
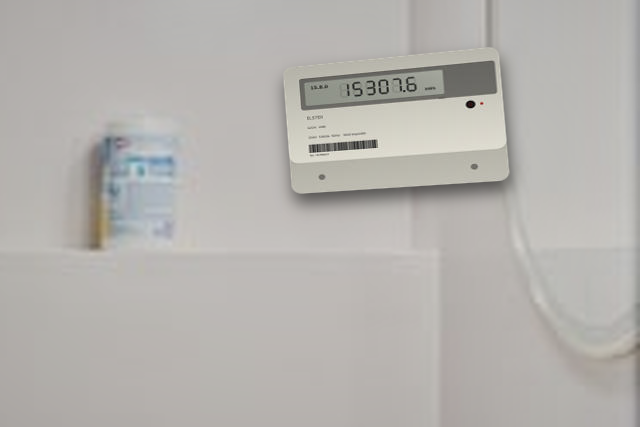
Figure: 15307.6
